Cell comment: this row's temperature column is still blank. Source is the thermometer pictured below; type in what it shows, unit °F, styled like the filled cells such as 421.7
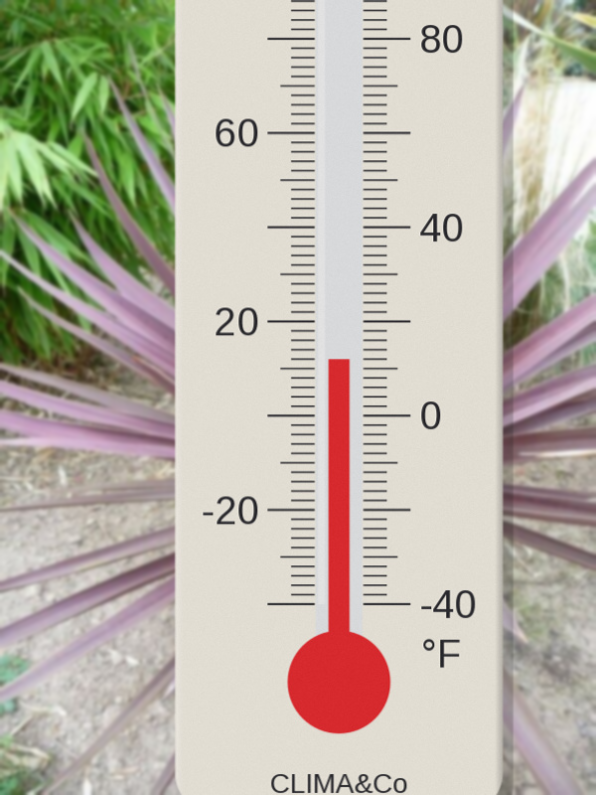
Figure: 12
